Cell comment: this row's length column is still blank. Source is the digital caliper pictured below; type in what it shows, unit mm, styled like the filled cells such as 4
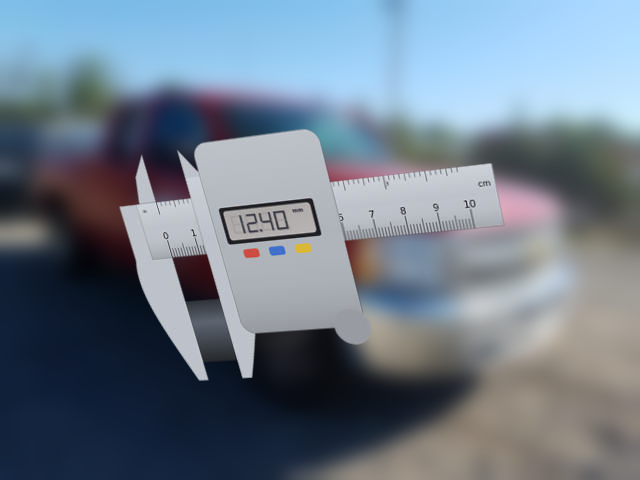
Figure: 12.40
